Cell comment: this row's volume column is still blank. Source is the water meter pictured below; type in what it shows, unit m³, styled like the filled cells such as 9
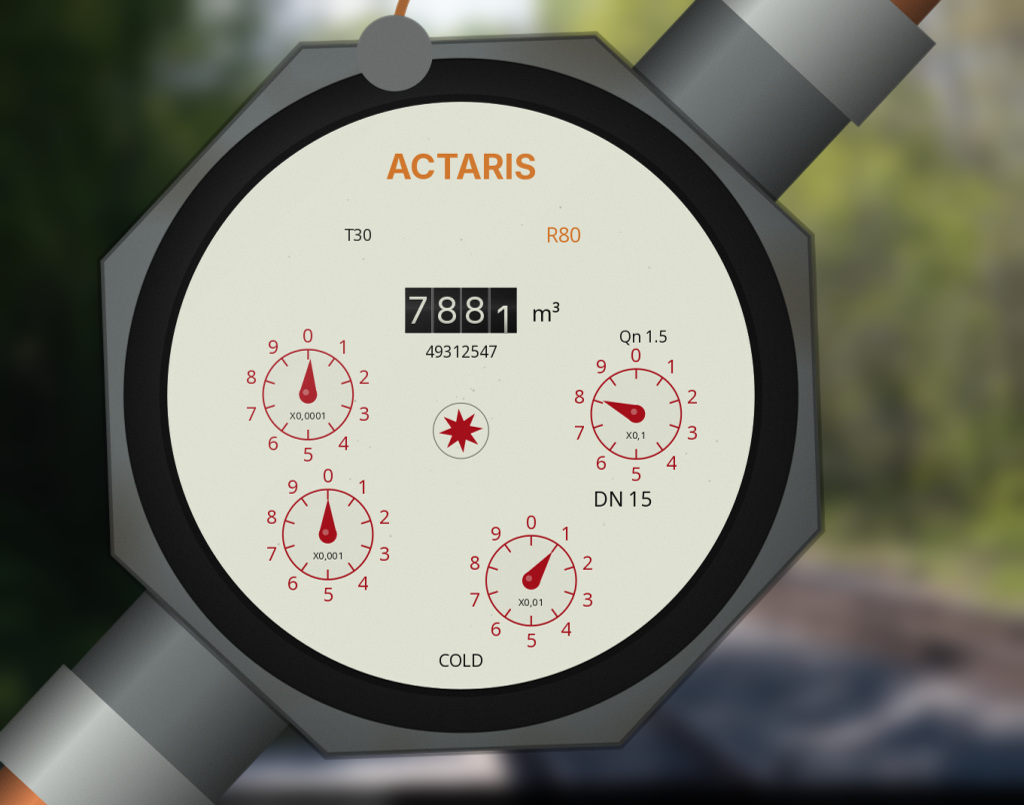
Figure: 7880.8100
